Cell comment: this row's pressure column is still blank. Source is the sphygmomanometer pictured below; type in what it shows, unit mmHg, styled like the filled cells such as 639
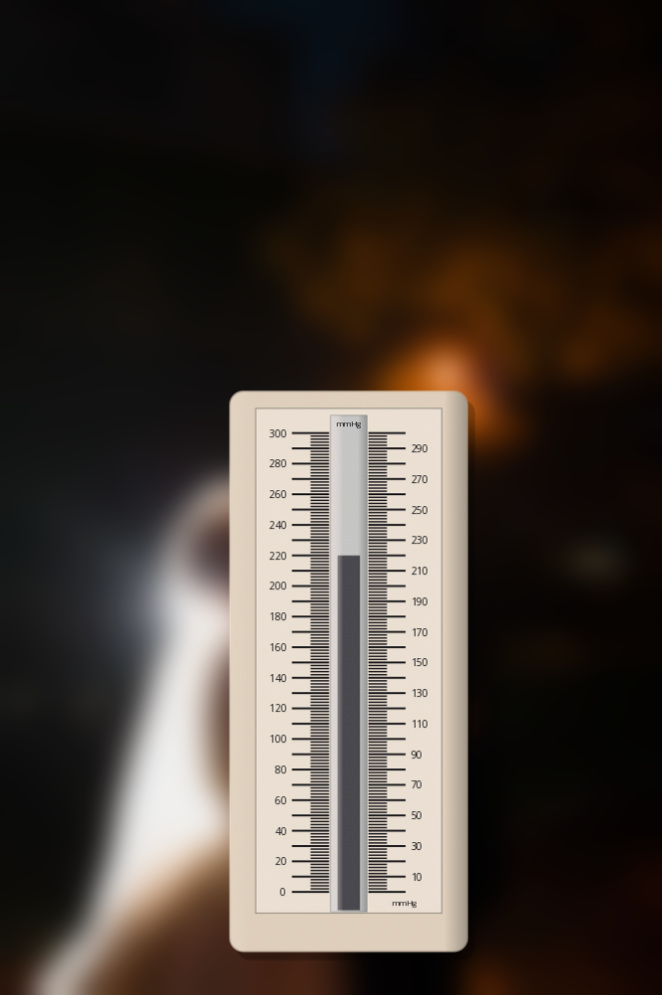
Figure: 220
